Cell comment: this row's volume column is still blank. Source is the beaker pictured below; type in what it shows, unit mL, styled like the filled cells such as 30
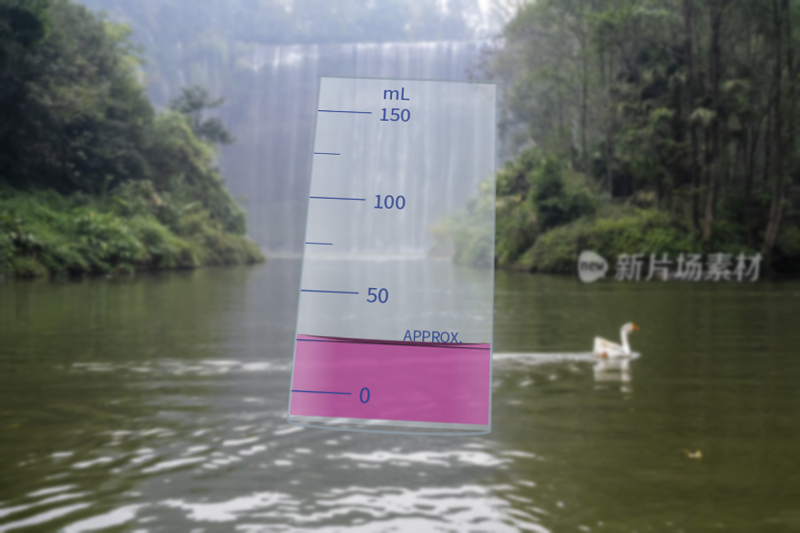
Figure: 25
